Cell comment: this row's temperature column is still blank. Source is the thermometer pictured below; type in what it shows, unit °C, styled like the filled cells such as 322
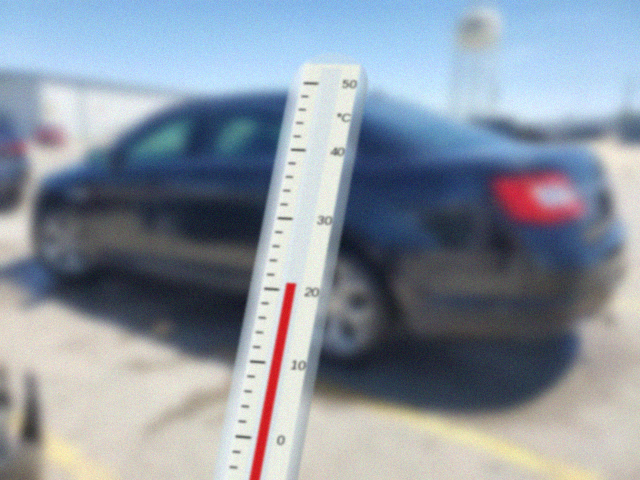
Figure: 21
